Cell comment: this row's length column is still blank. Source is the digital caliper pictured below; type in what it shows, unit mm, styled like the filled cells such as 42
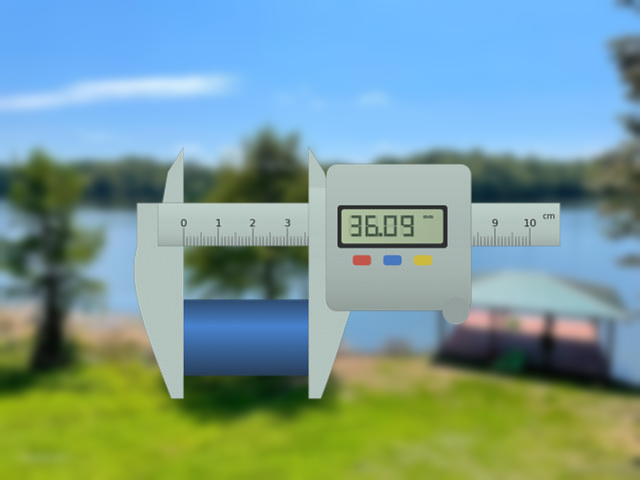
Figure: 36.09
